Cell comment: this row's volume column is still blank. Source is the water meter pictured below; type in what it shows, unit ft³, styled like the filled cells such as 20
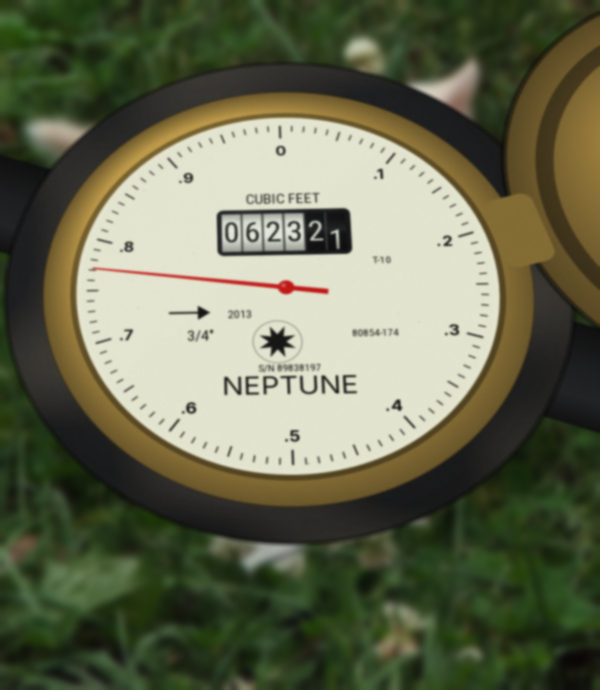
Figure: 62320.77
